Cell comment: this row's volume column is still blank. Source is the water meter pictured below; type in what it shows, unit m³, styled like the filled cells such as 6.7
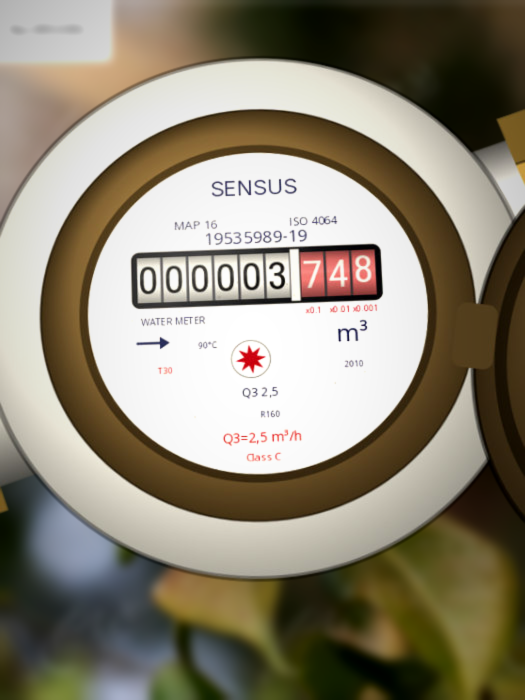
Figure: 3.748
